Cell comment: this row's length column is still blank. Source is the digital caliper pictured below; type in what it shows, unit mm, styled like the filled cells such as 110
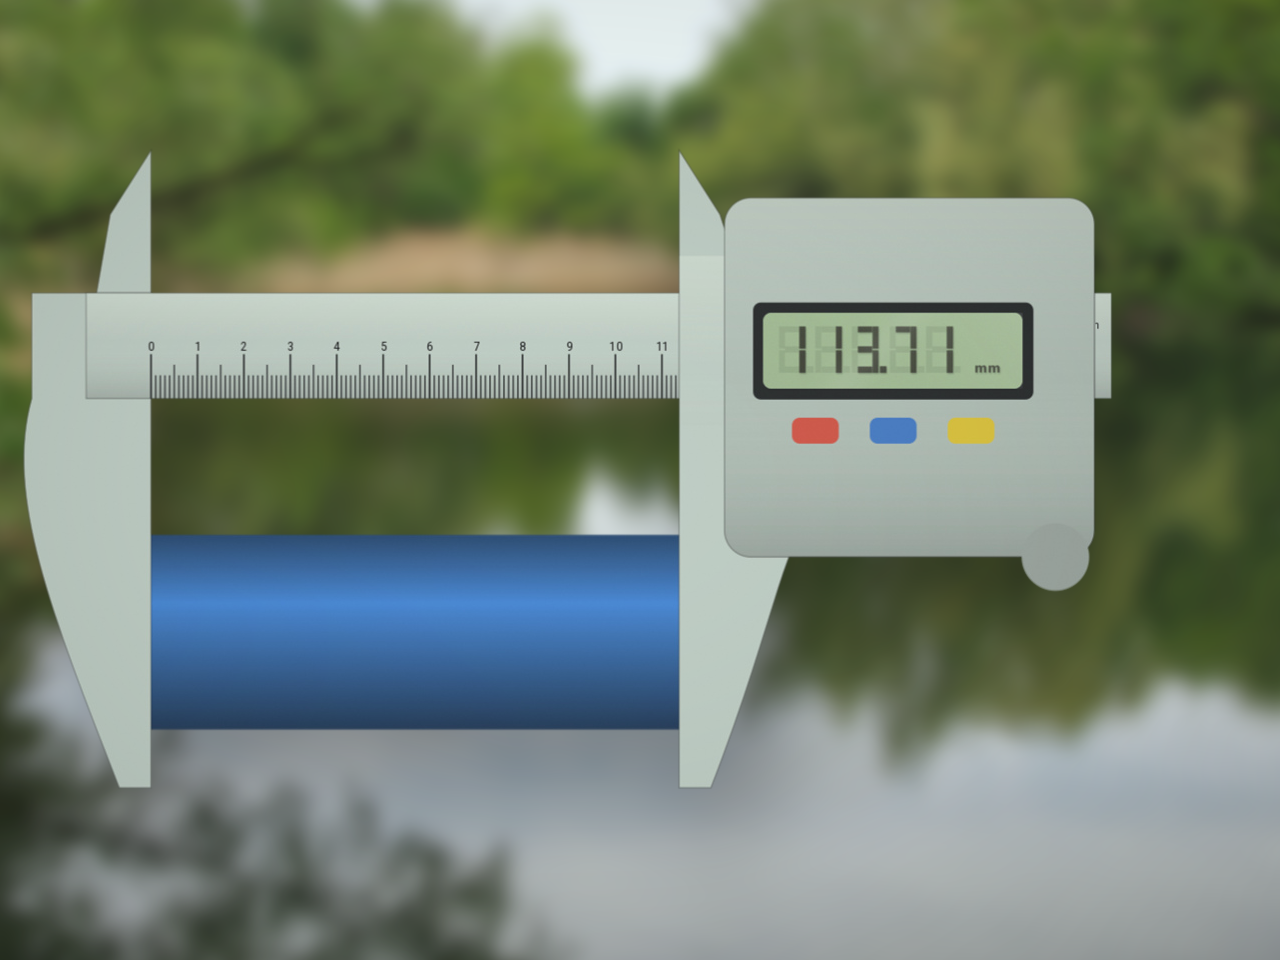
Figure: 113.71
